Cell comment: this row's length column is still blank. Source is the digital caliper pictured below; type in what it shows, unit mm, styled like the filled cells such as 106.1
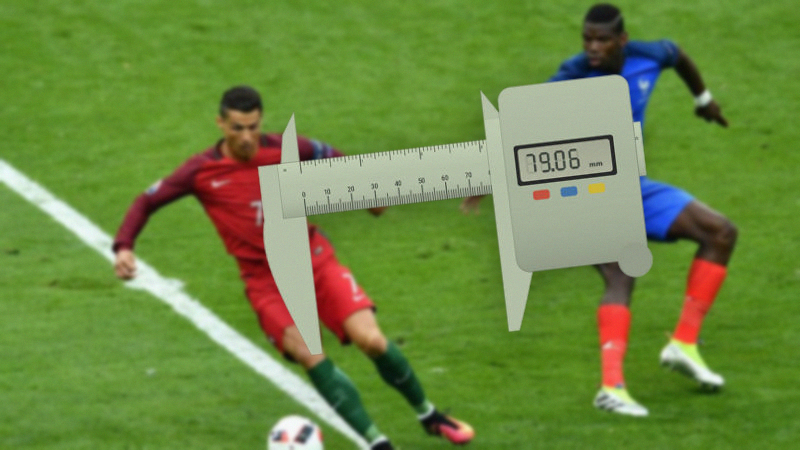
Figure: 79.06
